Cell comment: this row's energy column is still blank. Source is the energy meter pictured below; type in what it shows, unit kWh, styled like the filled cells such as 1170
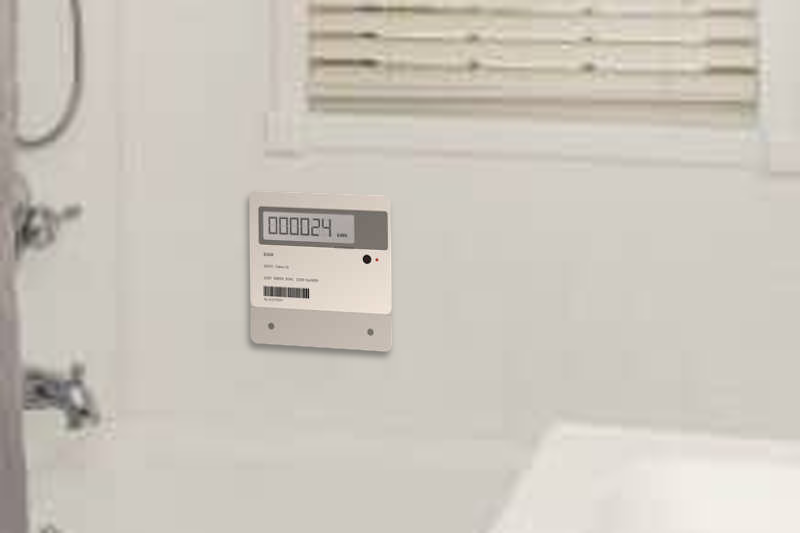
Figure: 24
